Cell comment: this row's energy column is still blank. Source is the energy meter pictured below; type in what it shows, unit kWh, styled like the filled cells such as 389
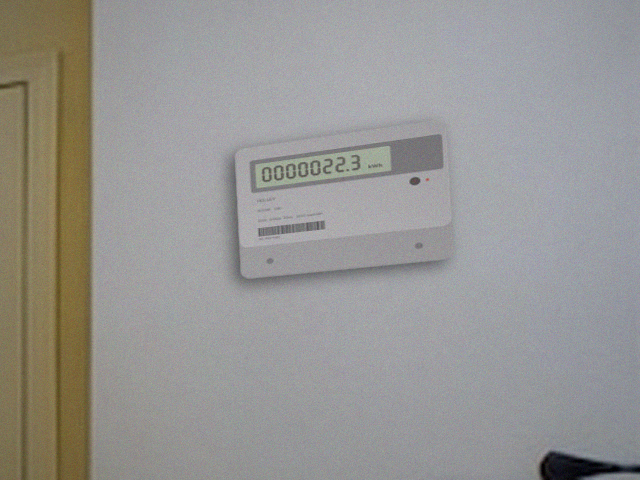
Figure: 22.3
